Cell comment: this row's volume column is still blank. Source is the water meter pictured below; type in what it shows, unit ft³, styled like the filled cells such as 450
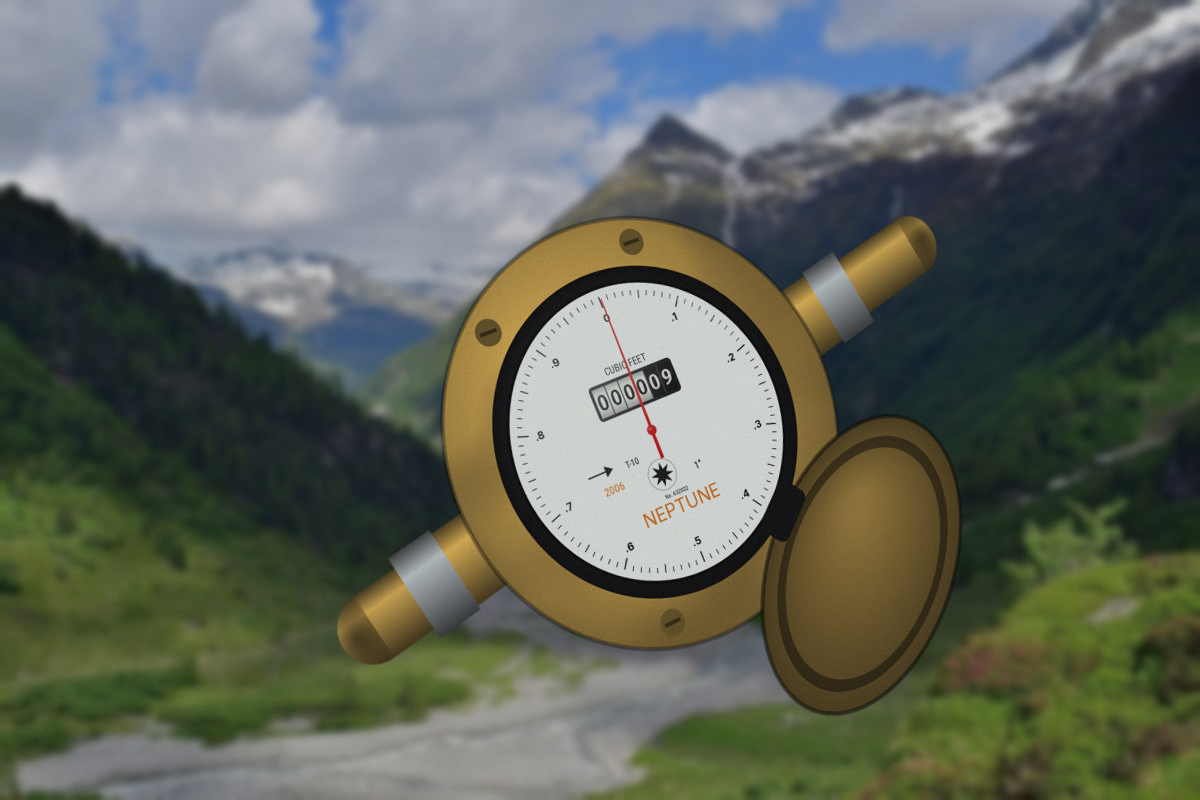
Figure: 9.00
